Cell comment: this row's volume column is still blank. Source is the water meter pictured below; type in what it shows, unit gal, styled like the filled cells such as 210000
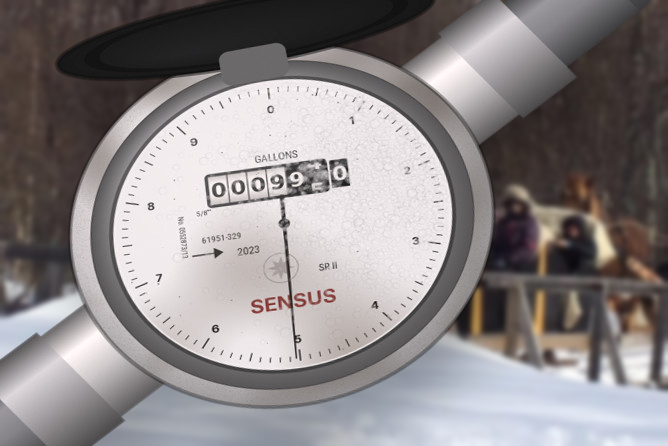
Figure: 9945.0
